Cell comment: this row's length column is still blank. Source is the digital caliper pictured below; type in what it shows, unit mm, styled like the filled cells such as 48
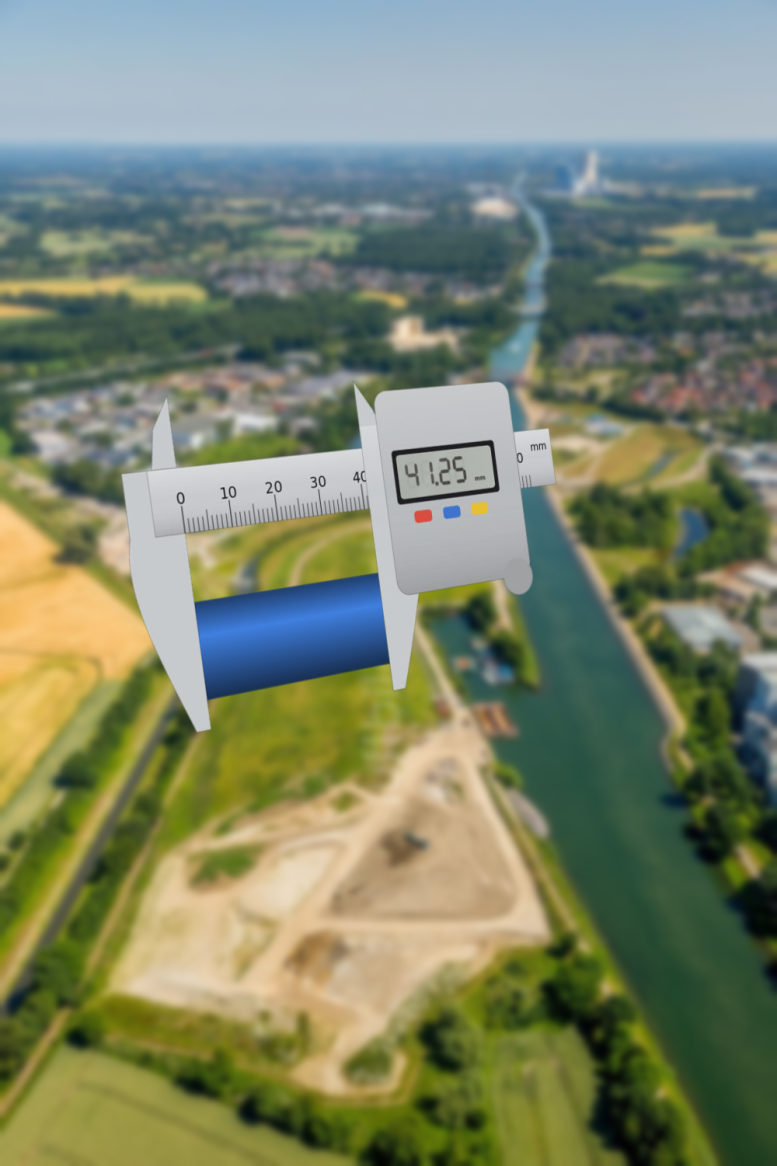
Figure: 41.25
